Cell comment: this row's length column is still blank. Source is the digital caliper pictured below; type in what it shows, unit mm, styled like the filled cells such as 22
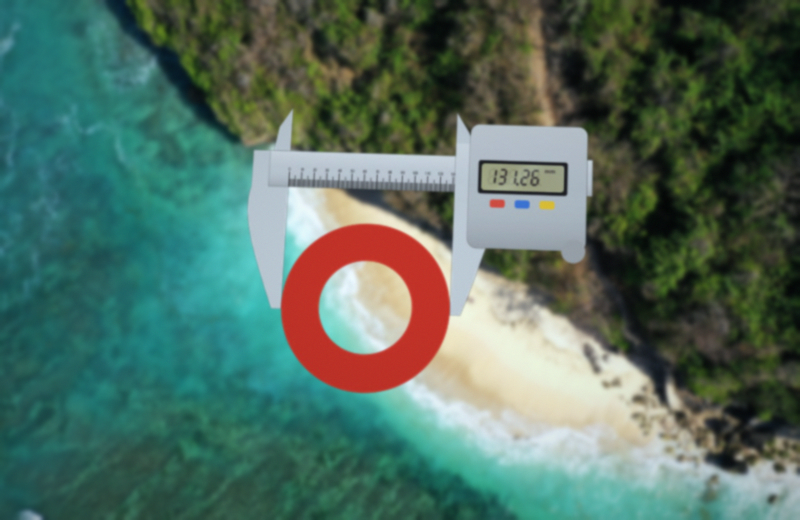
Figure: 131.26
